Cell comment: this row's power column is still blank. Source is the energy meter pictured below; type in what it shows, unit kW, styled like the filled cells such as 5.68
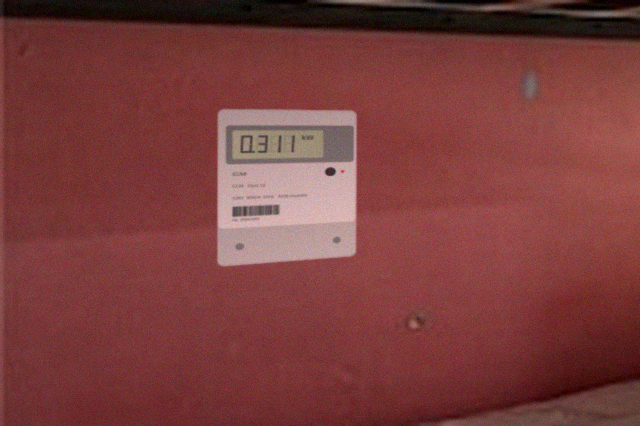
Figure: 0.311
